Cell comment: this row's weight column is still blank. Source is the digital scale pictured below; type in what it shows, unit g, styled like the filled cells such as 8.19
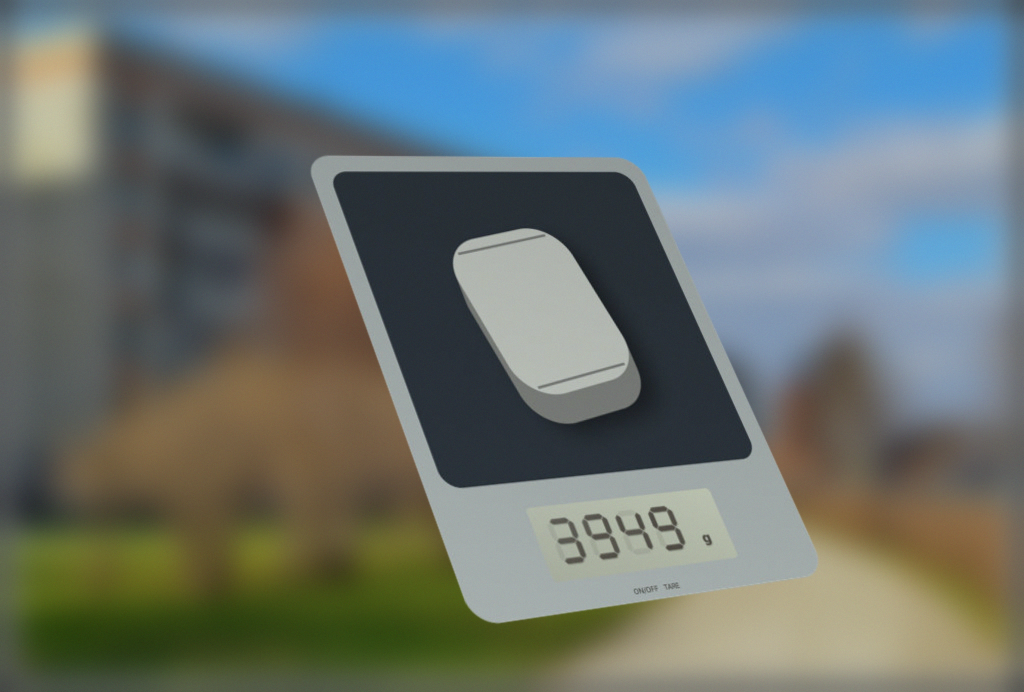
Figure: 3949
